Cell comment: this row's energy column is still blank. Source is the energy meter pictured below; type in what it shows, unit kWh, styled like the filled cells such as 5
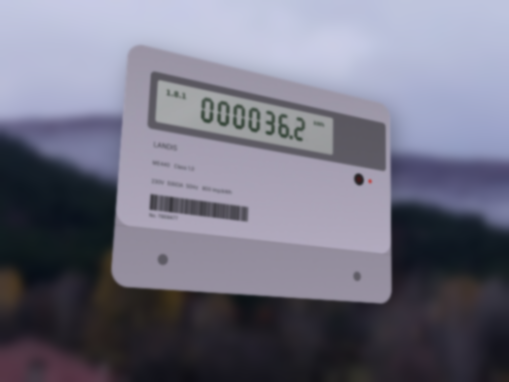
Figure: 36.2
